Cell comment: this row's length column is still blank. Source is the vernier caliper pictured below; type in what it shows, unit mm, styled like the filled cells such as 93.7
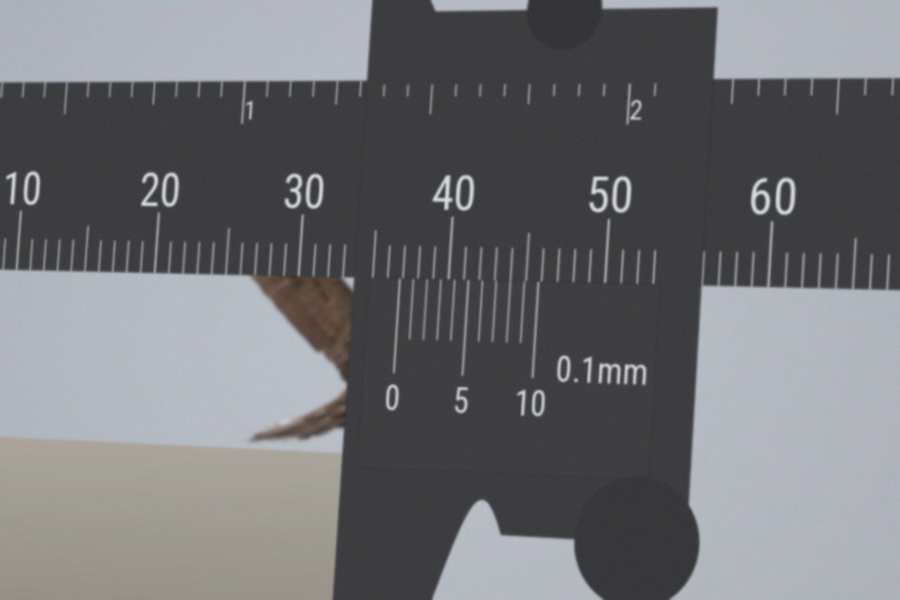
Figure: 36.8
